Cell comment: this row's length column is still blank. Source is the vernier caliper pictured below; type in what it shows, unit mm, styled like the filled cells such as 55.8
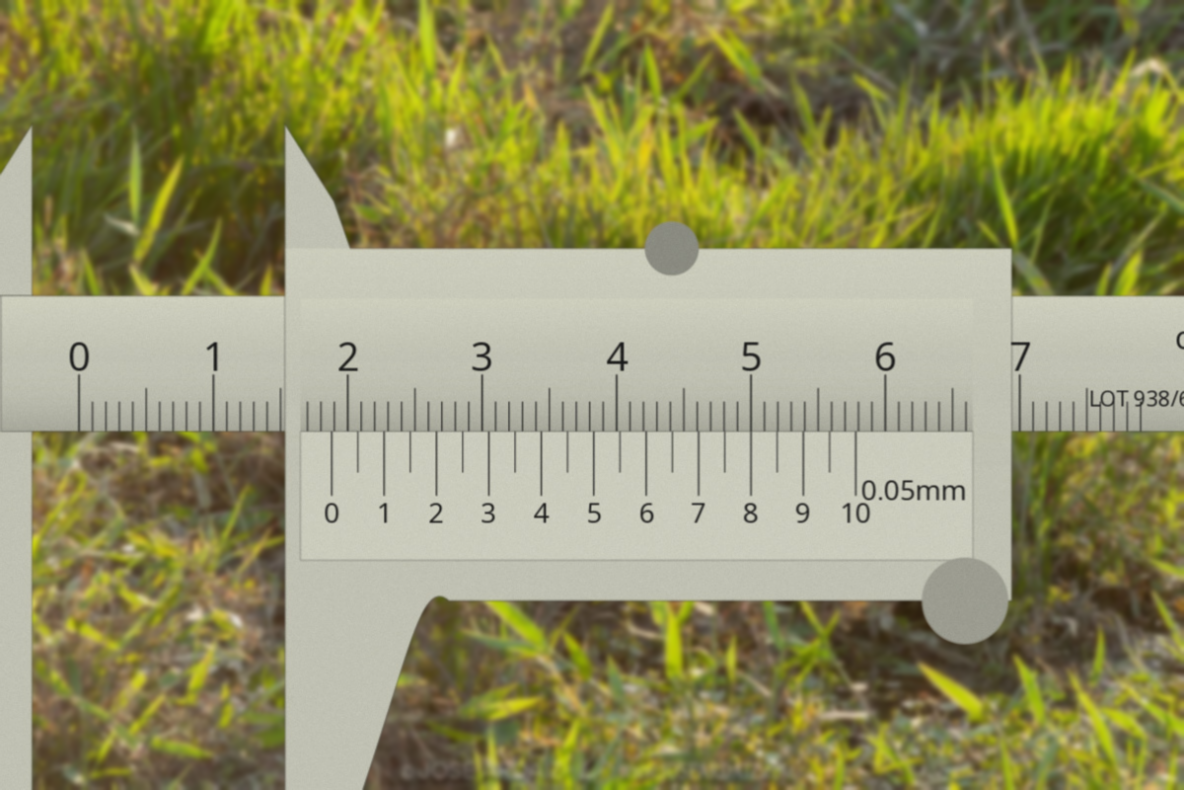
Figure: 18.8
